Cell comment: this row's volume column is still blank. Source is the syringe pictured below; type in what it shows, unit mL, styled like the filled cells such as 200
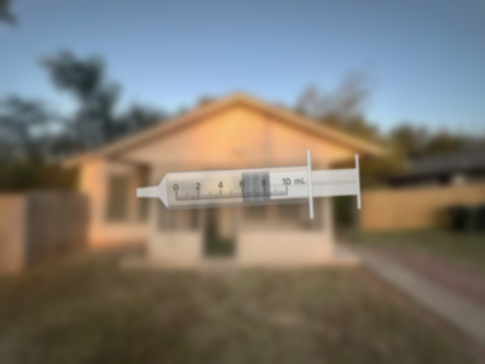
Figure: 6
